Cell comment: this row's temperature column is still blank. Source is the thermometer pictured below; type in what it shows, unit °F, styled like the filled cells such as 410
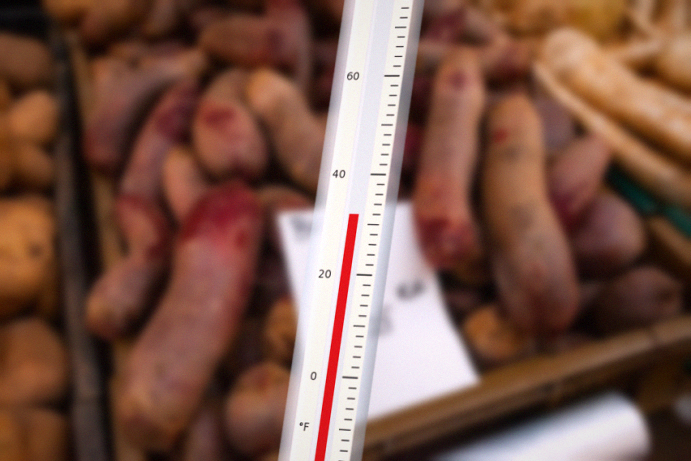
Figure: 32
